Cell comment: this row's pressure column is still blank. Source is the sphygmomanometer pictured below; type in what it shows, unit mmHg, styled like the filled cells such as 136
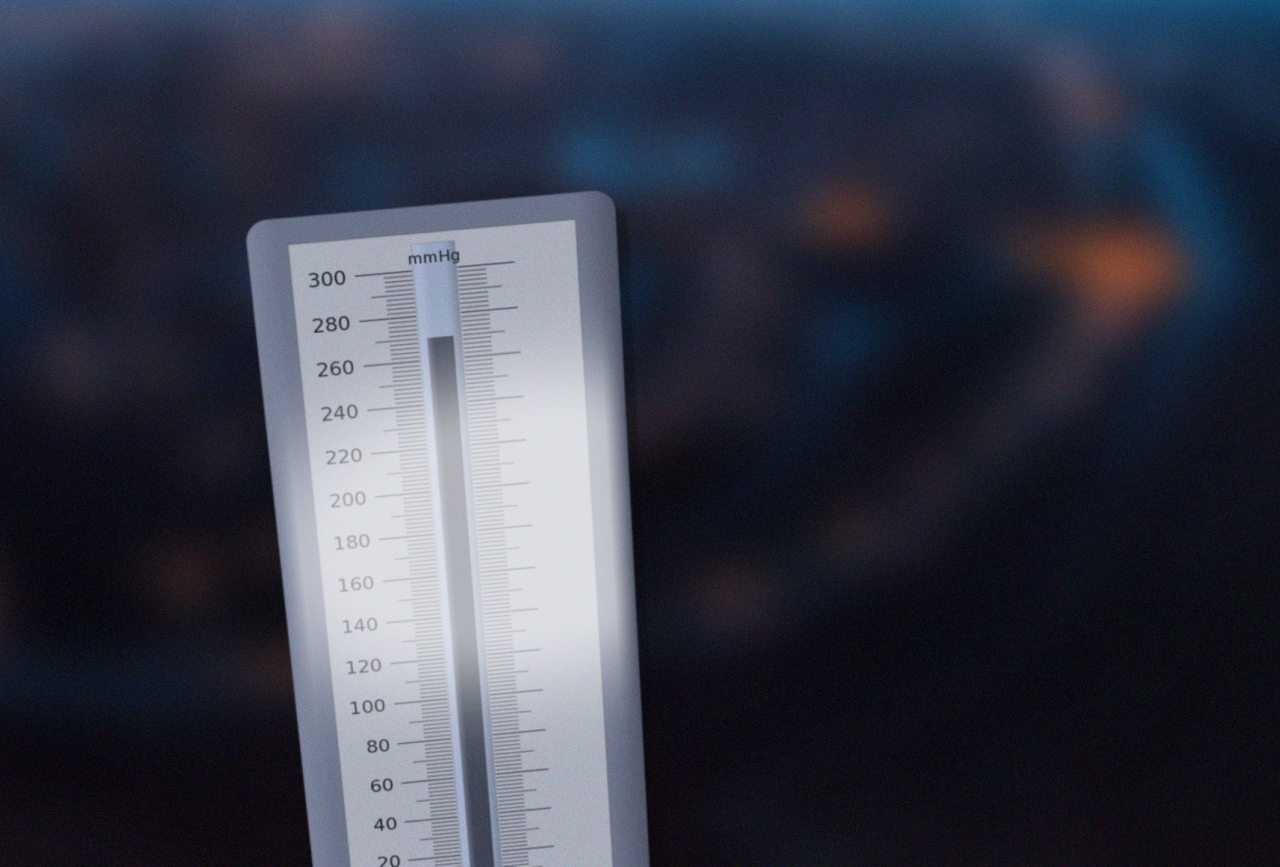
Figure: 270
